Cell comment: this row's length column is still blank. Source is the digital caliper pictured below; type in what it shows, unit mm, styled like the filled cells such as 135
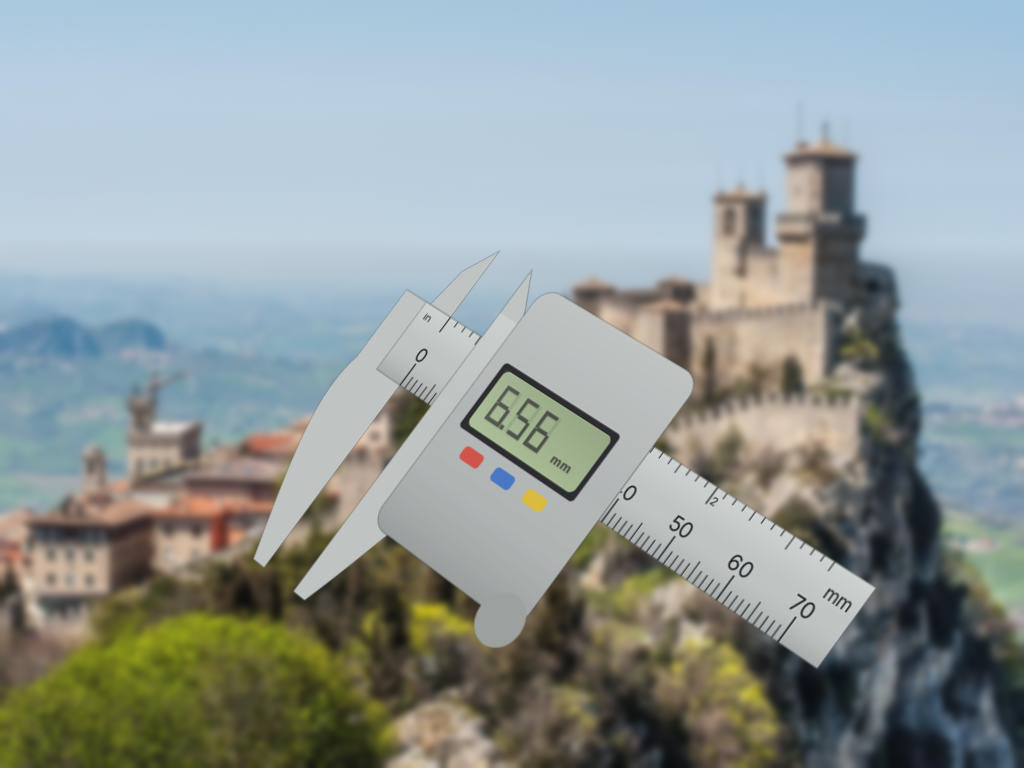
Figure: 6.56
